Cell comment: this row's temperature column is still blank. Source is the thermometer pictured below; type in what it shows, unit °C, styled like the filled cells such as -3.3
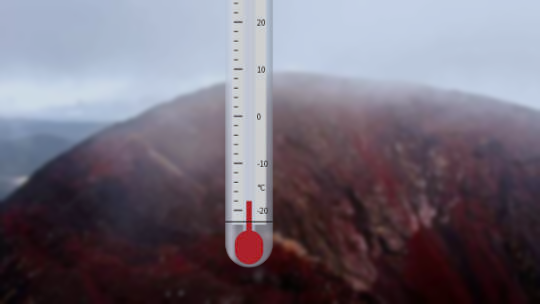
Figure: -18
